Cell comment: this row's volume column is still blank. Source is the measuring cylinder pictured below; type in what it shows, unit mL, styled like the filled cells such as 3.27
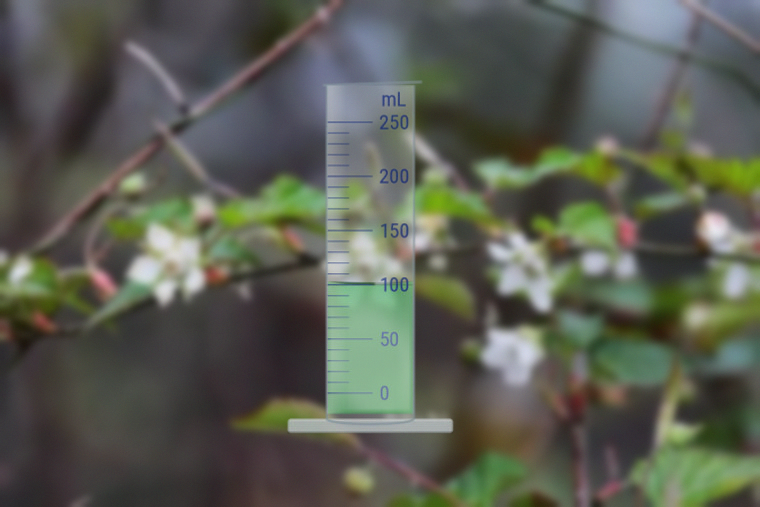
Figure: 100
